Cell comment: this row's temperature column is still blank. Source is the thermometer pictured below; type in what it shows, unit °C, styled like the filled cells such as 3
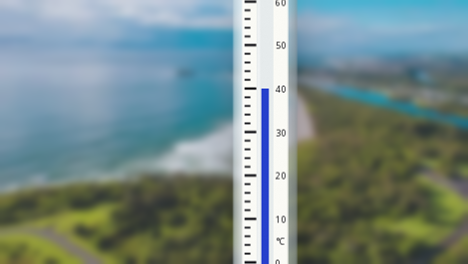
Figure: 40
